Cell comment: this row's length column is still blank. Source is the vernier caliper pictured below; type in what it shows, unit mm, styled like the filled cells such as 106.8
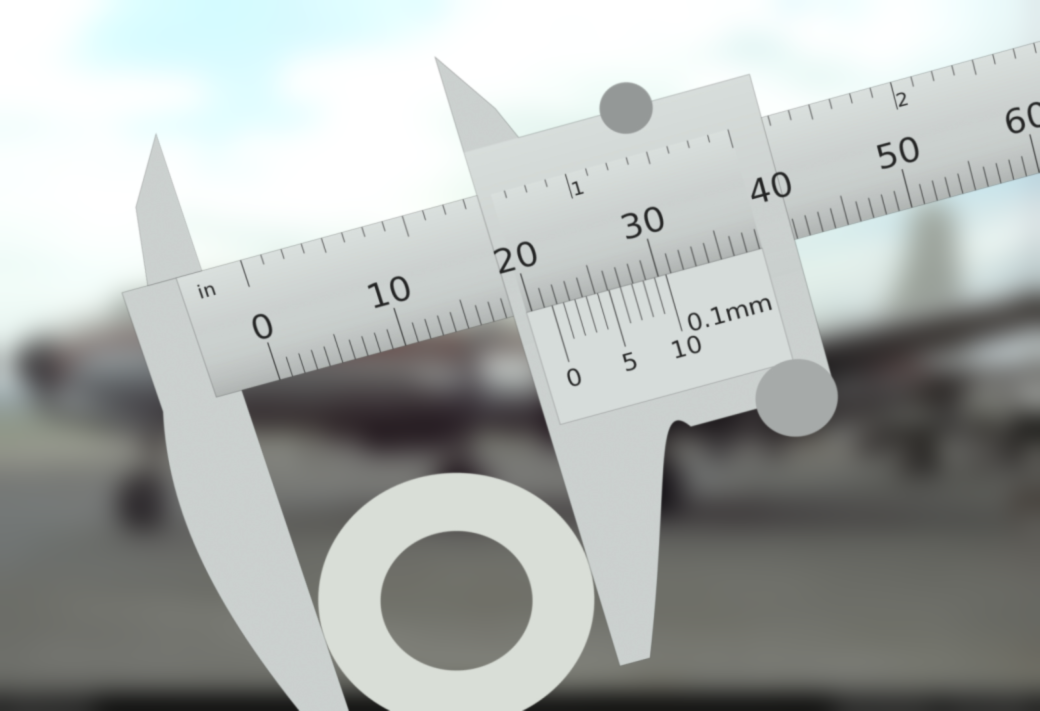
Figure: 21.6
